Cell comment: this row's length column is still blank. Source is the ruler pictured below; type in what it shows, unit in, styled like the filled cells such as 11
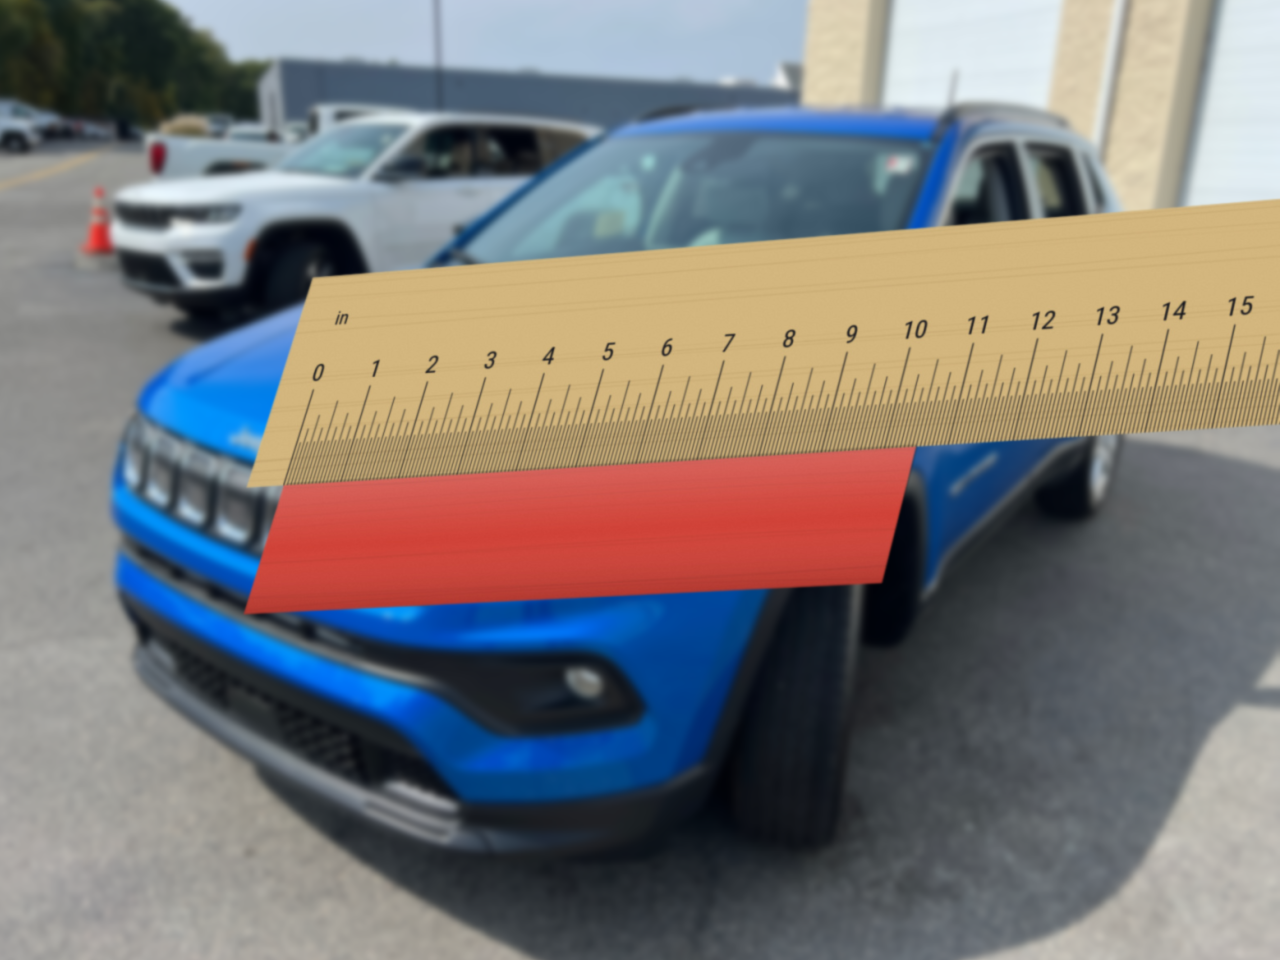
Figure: 10.5
